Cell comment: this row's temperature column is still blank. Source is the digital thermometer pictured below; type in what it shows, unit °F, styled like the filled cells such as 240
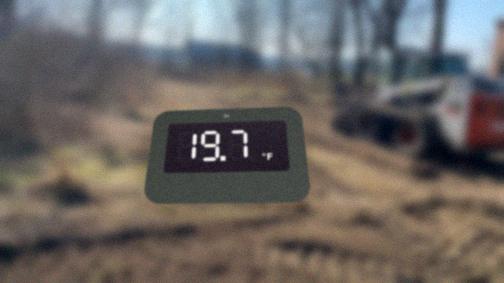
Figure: 19.7
